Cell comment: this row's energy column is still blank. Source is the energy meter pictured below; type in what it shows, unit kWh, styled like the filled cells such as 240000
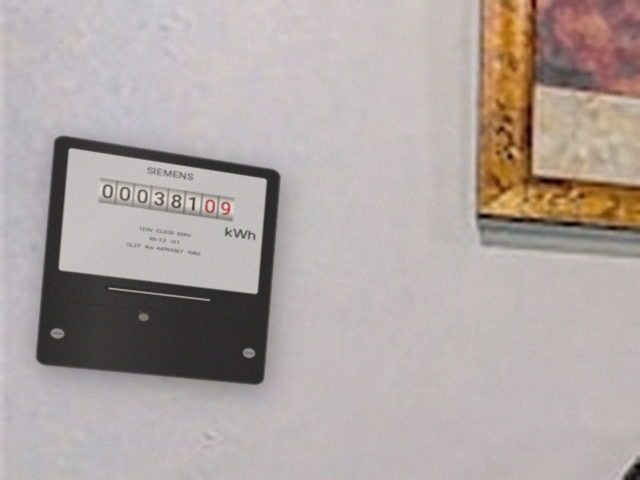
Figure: 381.09
